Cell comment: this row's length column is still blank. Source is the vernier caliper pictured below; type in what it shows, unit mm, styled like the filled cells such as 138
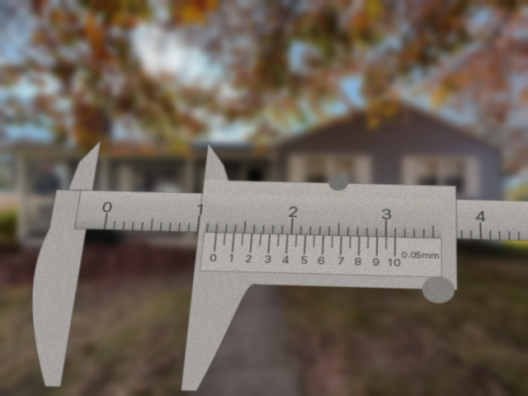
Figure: 12.0
